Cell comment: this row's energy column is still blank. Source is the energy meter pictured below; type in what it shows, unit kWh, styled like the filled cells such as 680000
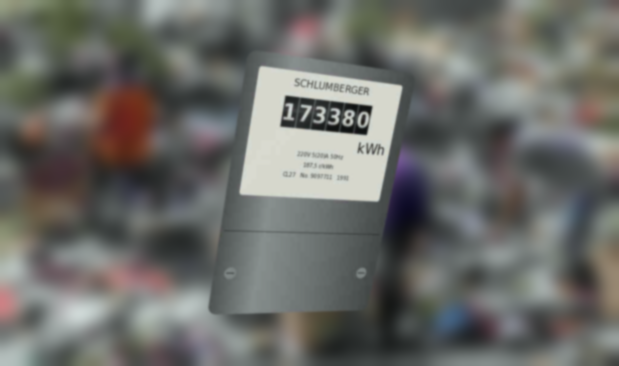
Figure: 173380
